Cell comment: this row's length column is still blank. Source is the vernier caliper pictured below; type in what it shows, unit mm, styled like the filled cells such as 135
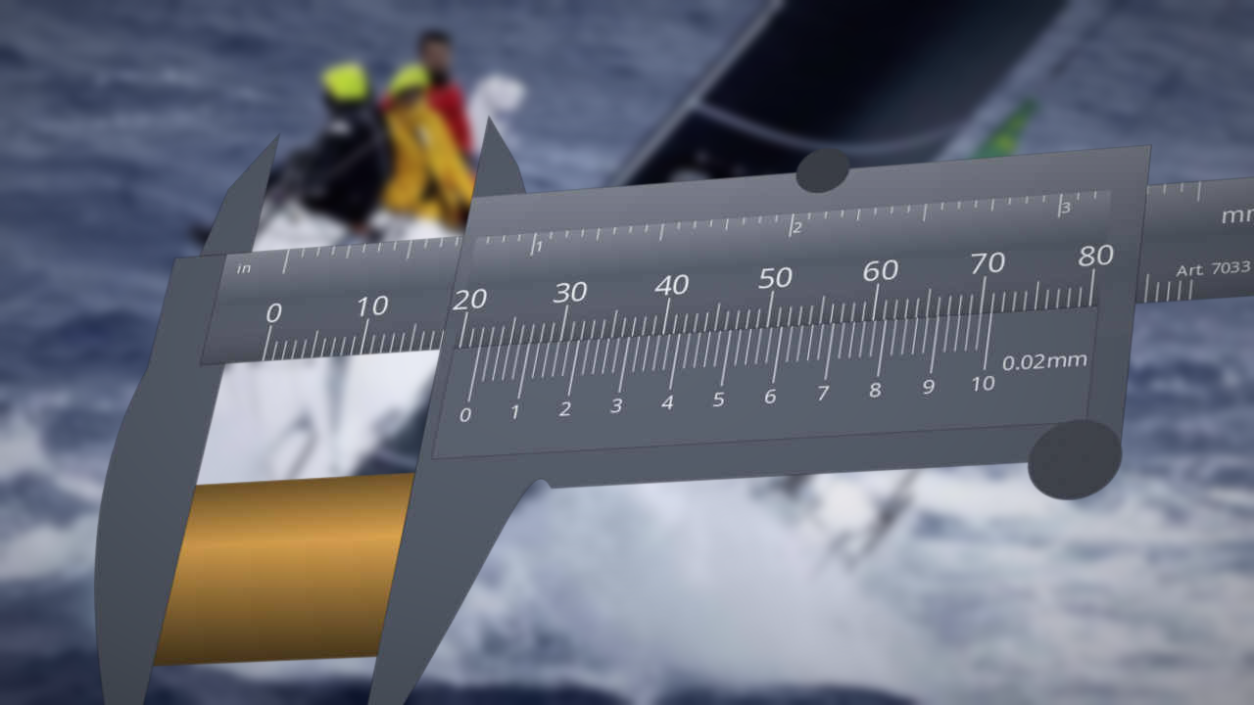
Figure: 22.0
